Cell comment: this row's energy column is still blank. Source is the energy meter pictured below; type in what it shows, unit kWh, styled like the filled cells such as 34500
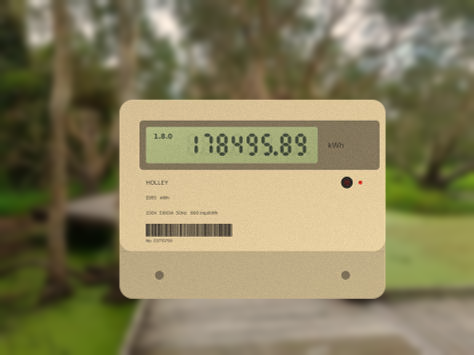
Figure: 178495.89
